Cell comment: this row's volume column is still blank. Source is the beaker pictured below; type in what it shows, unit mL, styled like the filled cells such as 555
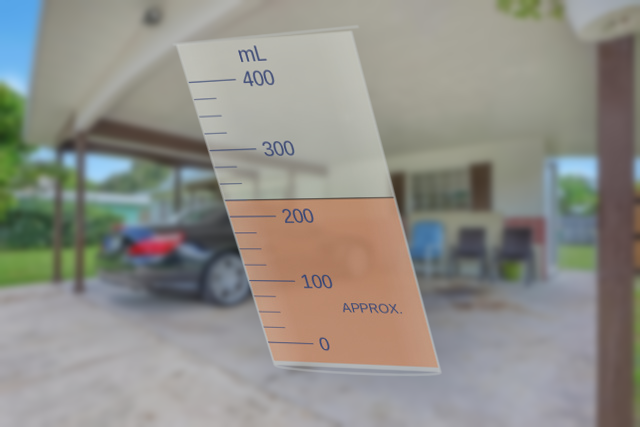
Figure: 225
